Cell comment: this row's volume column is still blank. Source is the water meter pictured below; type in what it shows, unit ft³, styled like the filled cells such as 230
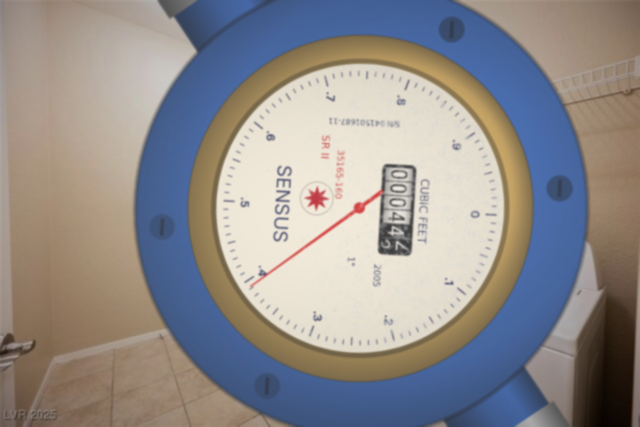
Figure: 442.39
